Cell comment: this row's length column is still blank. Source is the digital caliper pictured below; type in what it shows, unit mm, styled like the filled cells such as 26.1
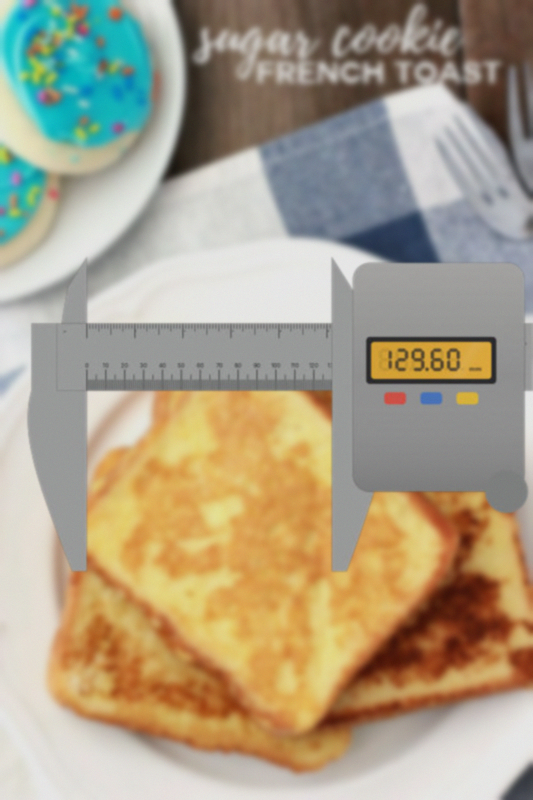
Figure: 129.60
